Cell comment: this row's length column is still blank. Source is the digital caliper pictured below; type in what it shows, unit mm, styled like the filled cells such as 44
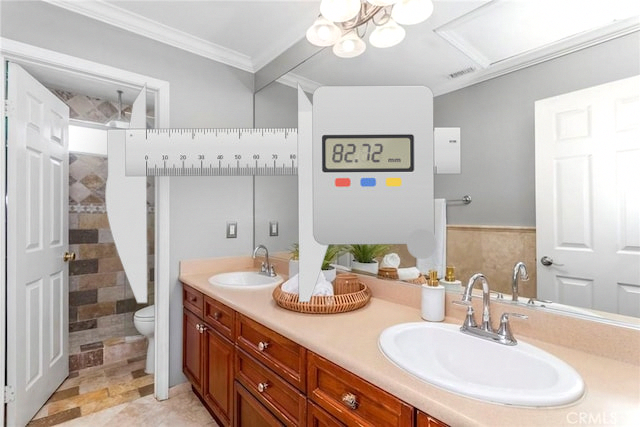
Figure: 82.72
